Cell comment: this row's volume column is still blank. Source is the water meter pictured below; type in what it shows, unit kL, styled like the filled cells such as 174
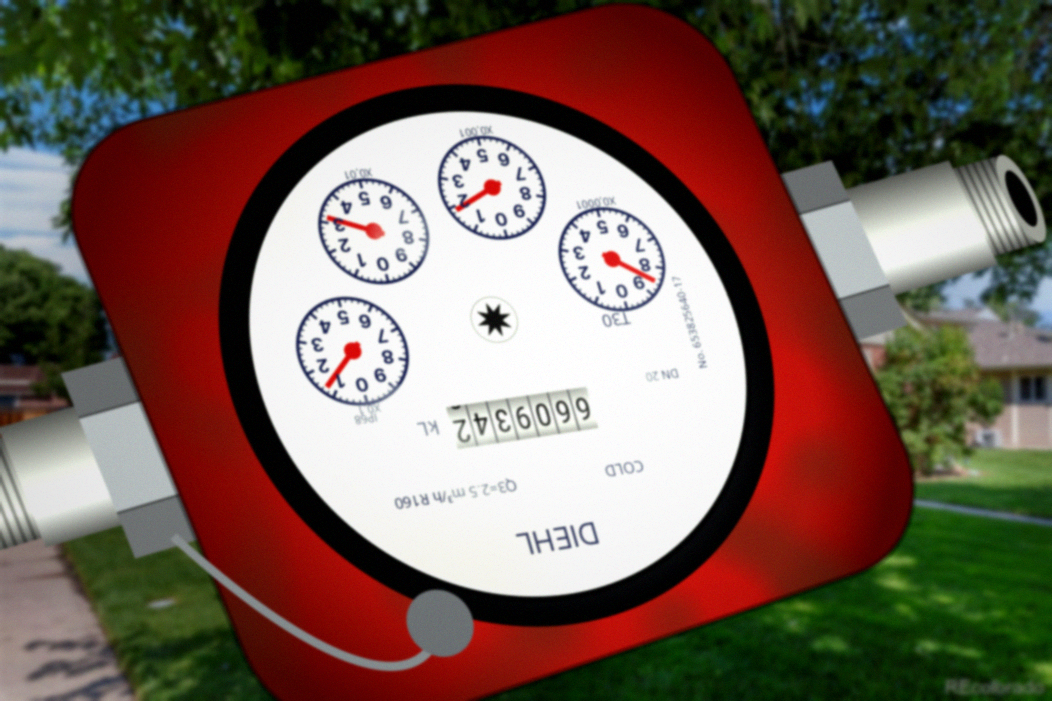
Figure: 6609342.1318
